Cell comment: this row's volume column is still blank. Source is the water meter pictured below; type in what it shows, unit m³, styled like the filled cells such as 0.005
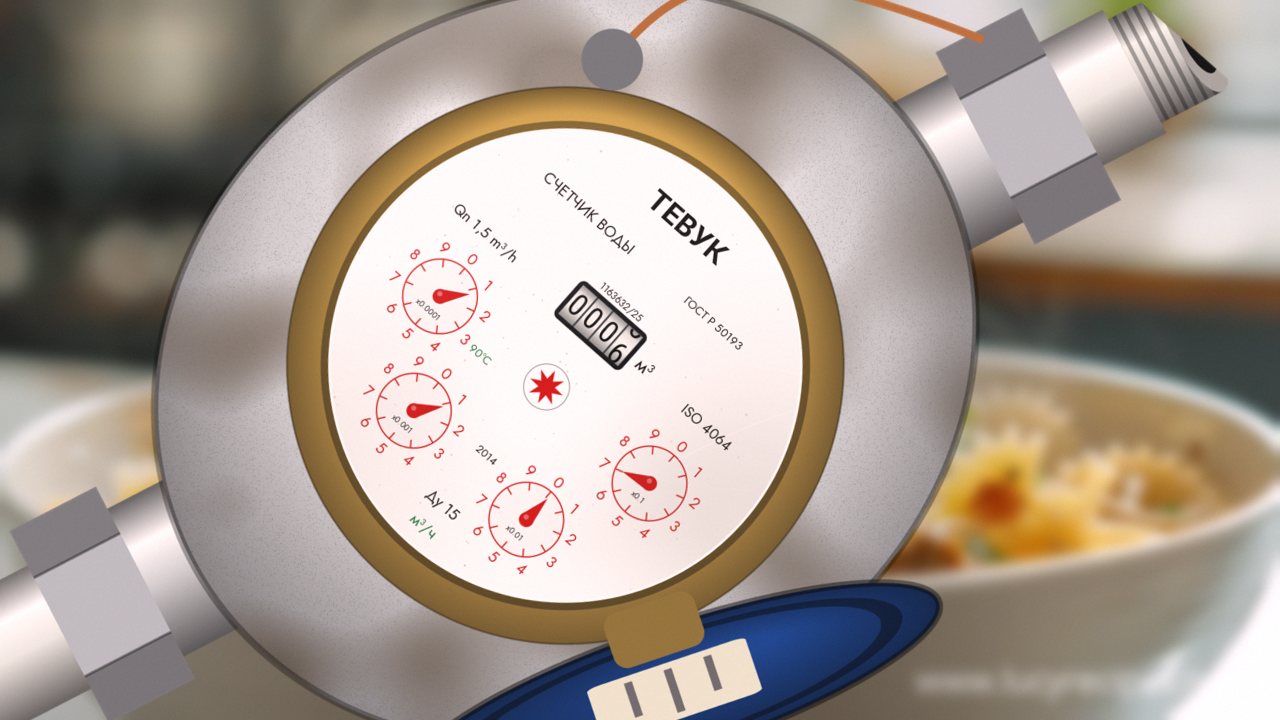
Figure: 5.7011
